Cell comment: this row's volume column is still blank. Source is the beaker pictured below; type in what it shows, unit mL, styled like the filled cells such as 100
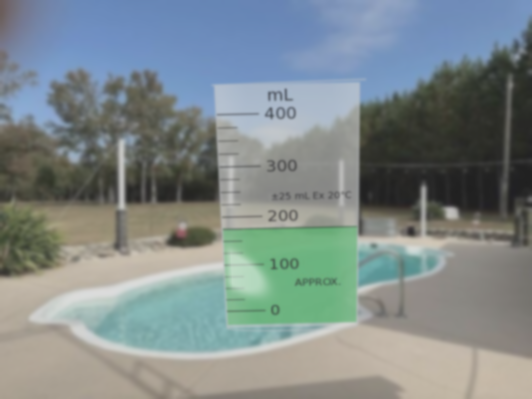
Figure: 175
